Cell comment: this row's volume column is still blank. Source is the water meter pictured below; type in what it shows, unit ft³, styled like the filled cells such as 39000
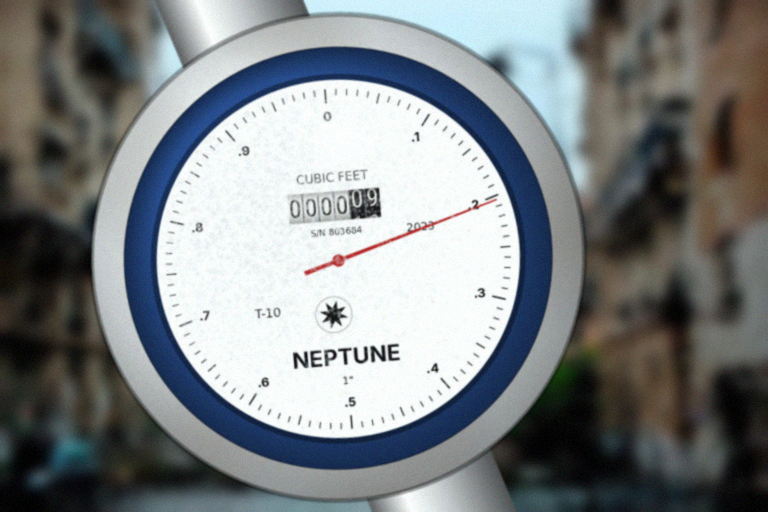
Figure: 9.20
